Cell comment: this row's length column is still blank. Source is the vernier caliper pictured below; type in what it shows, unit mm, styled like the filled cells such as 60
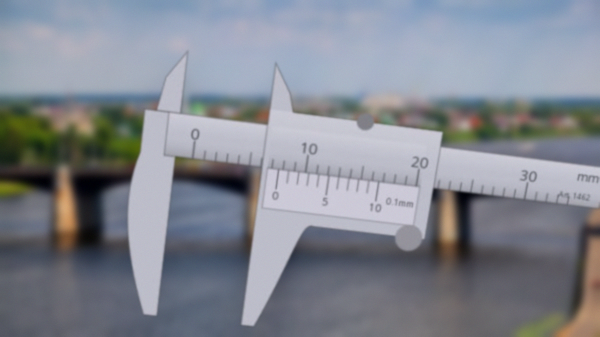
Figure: 7.6
